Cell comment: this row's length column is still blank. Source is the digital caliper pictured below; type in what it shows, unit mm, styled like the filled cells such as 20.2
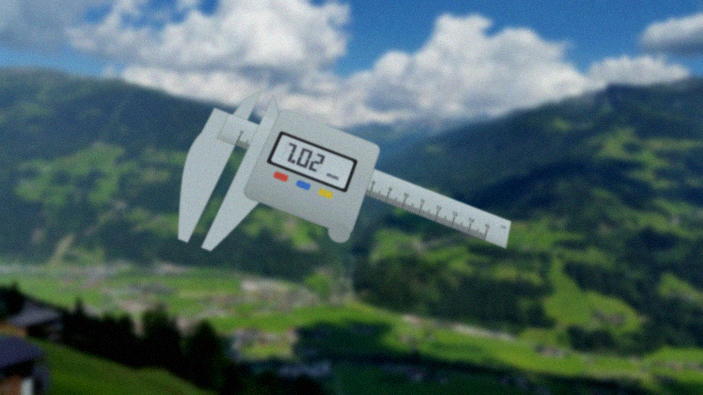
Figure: 7.02
